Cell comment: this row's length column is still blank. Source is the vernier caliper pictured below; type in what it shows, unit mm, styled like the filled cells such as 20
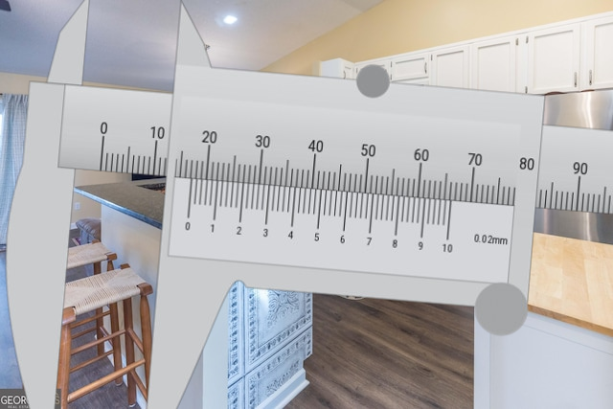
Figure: 17.2
